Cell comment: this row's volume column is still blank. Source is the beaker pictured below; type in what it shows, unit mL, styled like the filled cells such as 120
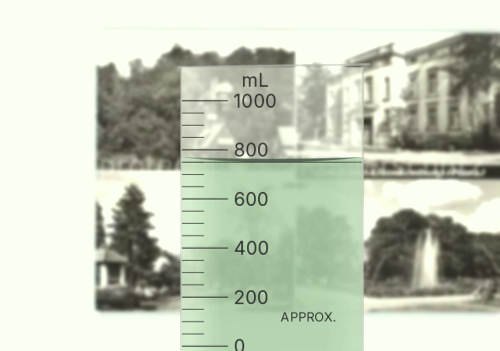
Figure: 750
